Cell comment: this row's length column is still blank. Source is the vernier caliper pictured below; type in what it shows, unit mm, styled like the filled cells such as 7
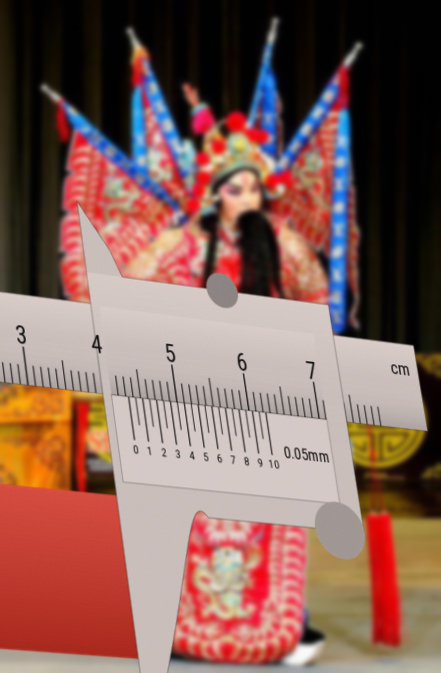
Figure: 43.4
